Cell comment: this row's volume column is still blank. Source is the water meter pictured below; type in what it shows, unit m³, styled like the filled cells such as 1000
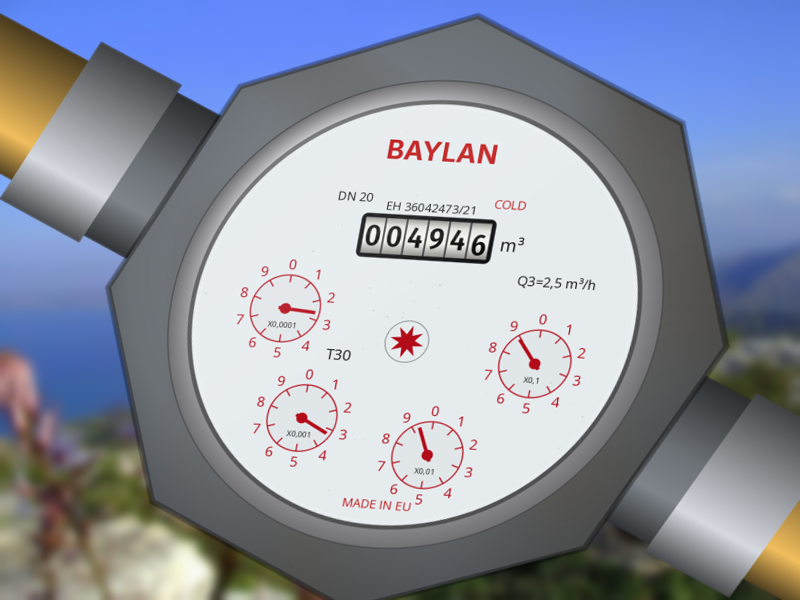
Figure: 4945.8932
